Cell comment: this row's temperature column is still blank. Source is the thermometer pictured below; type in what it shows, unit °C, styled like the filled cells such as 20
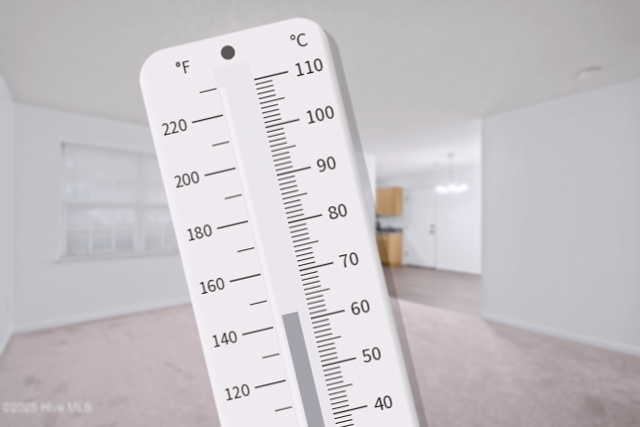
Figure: 62
